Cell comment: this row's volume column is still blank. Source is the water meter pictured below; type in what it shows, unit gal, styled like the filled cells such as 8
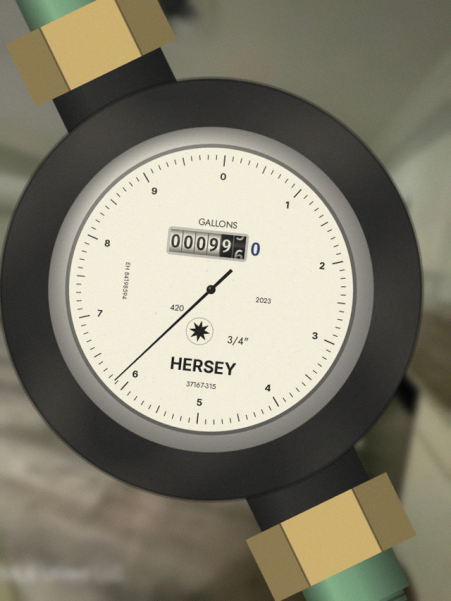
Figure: 9956.1
